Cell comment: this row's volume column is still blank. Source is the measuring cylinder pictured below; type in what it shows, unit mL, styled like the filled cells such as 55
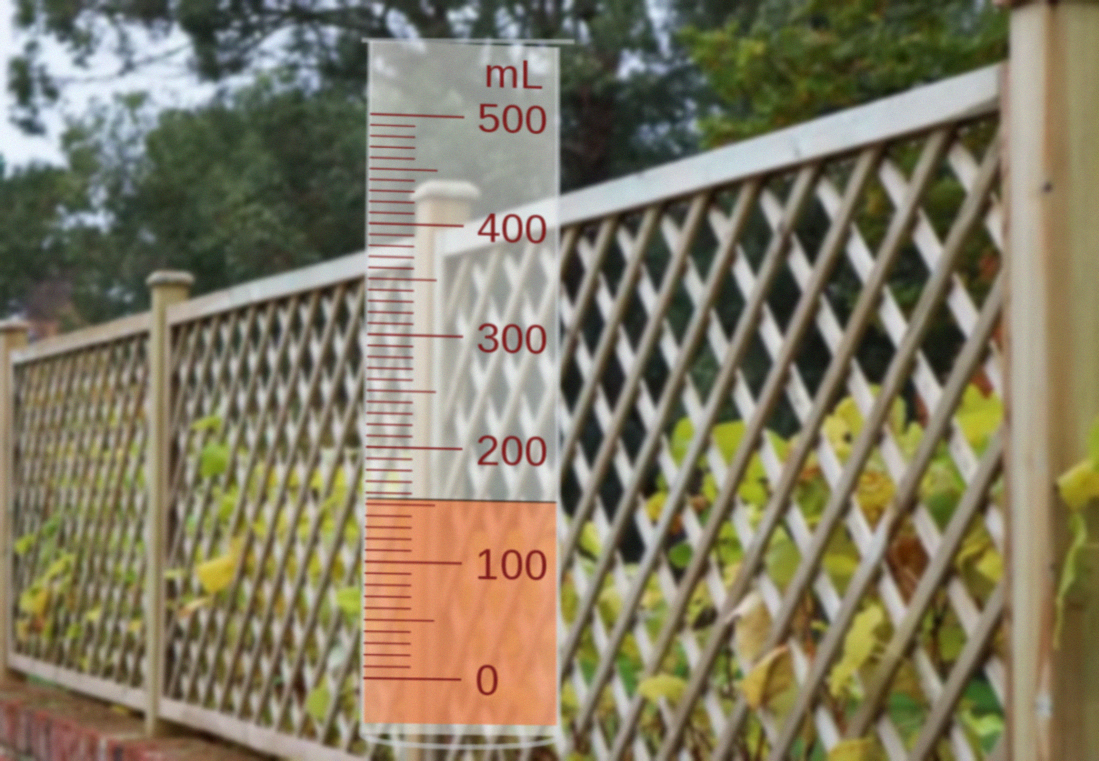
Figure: 155
